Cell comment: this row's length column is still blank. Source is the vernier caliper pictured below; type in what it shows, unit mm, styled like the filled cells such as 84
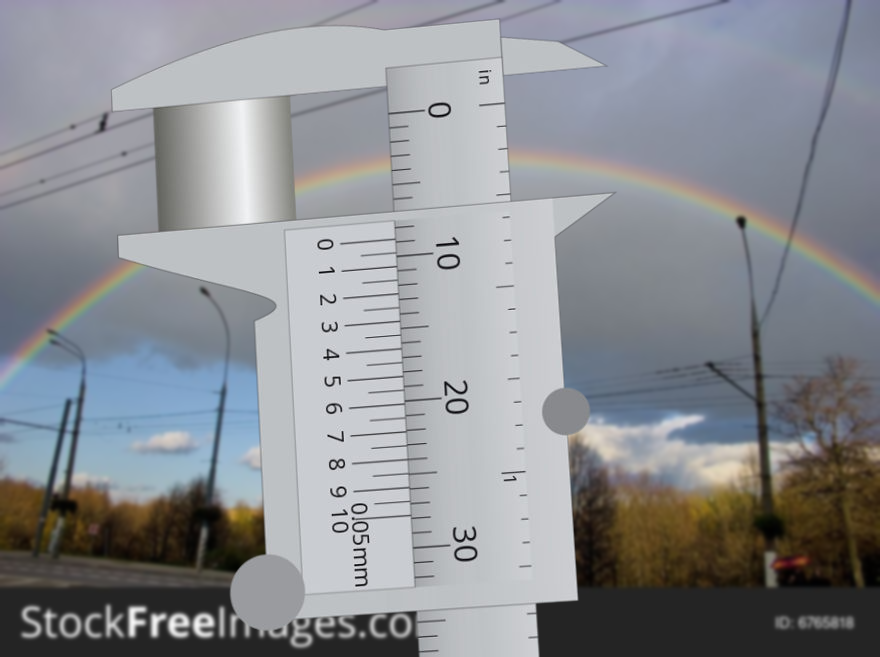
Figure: 8.8
